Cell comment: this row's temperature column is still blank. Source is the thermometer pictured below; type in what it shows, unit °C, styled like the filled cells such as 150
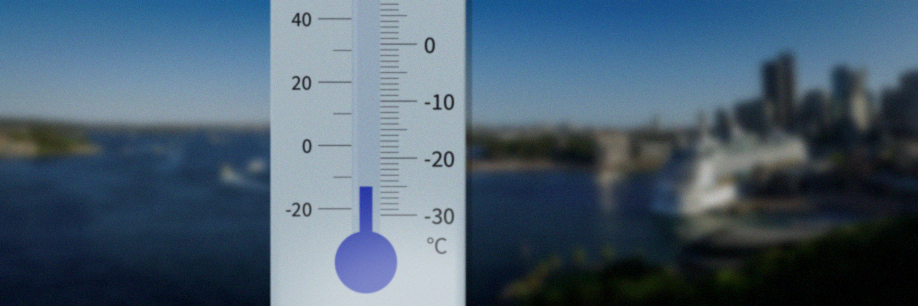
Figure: -25
